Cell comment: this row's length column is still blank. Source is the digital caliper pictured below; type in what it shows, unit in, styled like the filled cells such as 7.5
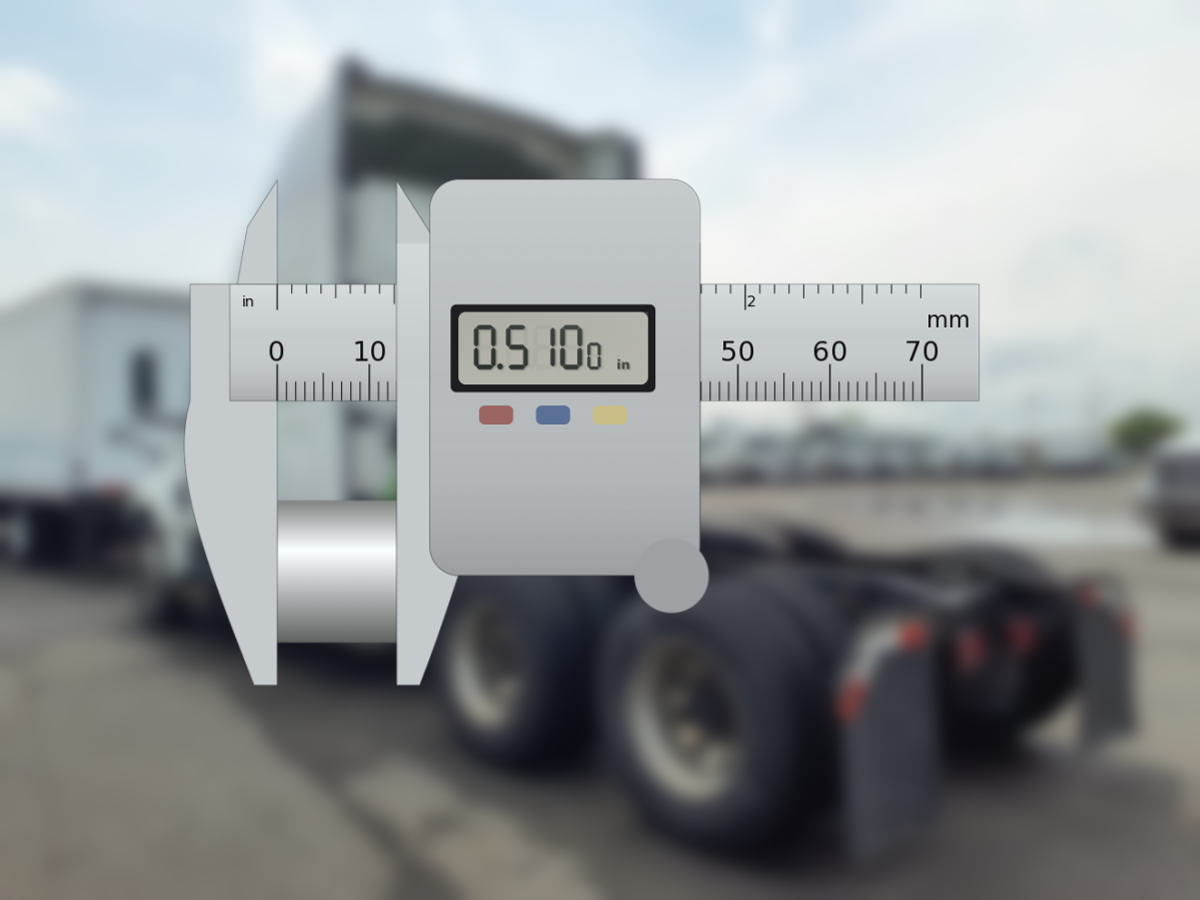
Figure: 0.5100
